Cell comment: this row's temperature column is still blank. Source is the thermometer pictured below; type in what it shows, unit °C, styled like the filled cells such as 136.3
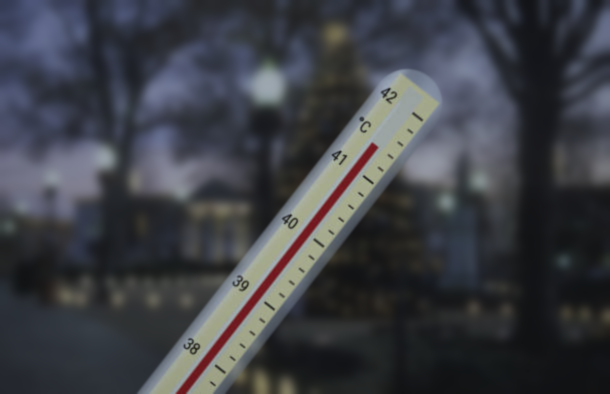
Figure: 41.4
